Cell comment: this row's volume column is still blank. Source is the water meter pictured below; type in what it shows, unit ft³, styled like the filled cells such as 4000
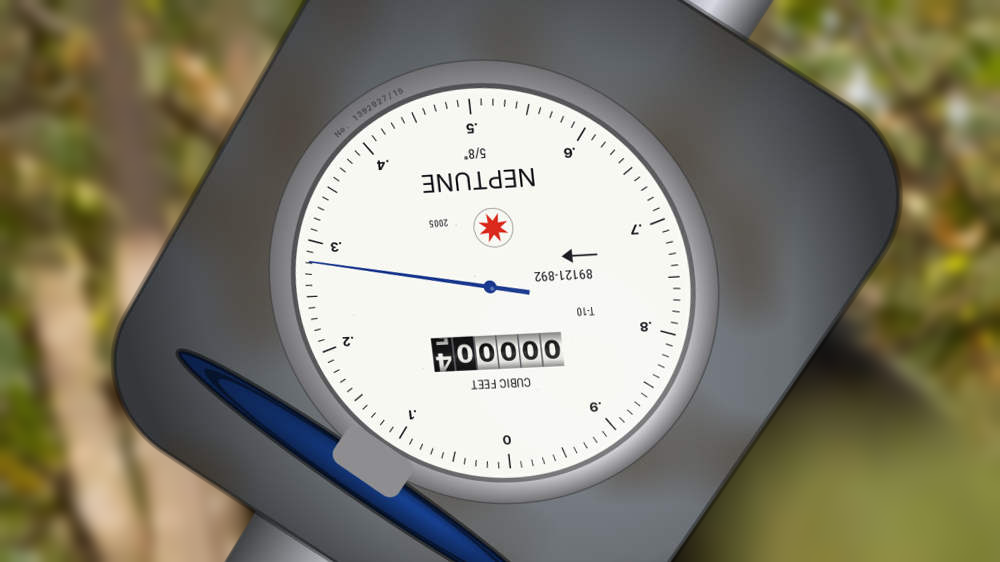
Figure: 4.28
